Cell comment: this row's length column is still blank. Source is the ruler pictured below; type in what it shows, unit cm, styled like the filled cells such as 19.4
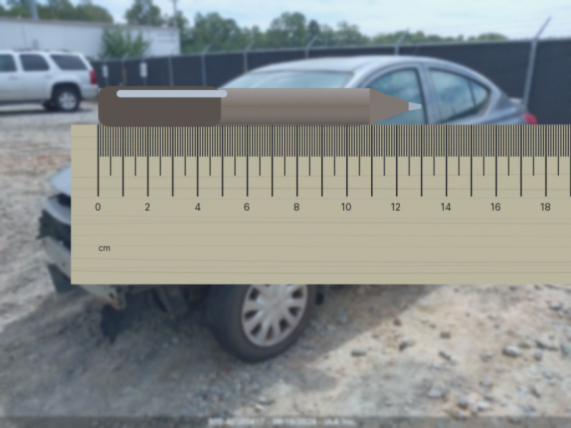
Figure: 13
